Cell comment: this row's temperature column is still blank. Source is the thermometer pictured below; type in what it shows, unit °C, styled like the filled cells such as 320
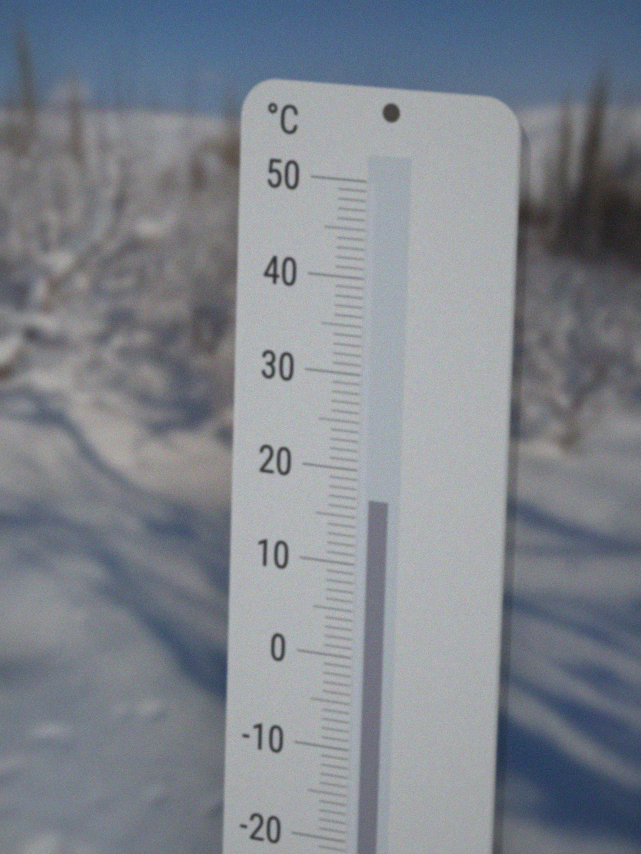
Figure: 17
